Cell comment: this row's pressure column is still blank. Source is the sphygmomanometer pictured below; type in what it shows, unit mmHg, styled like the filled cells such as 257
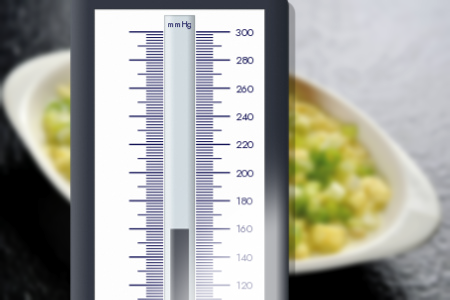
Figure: 160
